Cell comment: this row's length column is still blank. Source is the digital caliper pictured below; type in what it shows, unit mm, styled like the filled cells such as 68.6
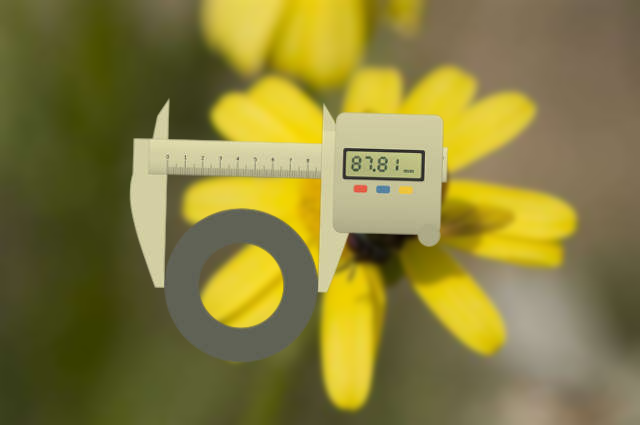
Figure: 87.81
